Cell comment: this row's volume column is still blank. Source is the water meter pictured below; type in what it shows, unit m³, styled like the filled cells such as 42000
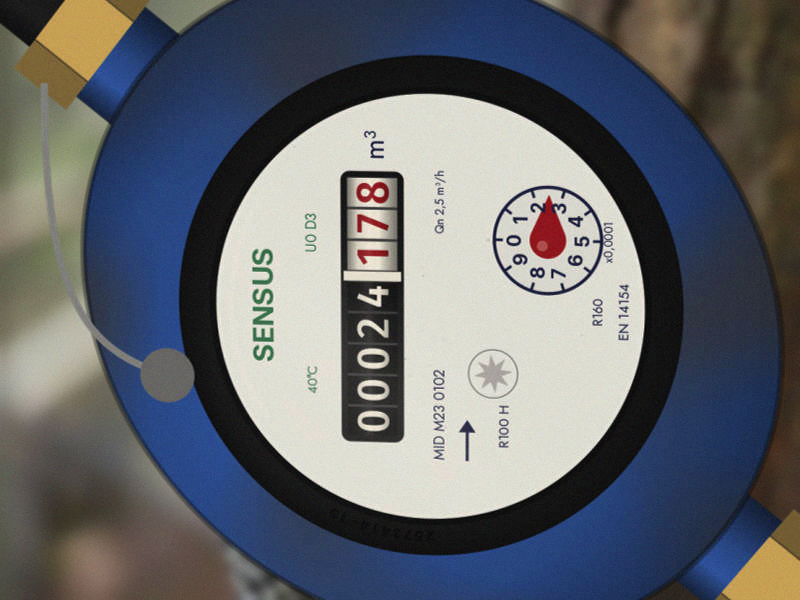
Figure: 24.1782
